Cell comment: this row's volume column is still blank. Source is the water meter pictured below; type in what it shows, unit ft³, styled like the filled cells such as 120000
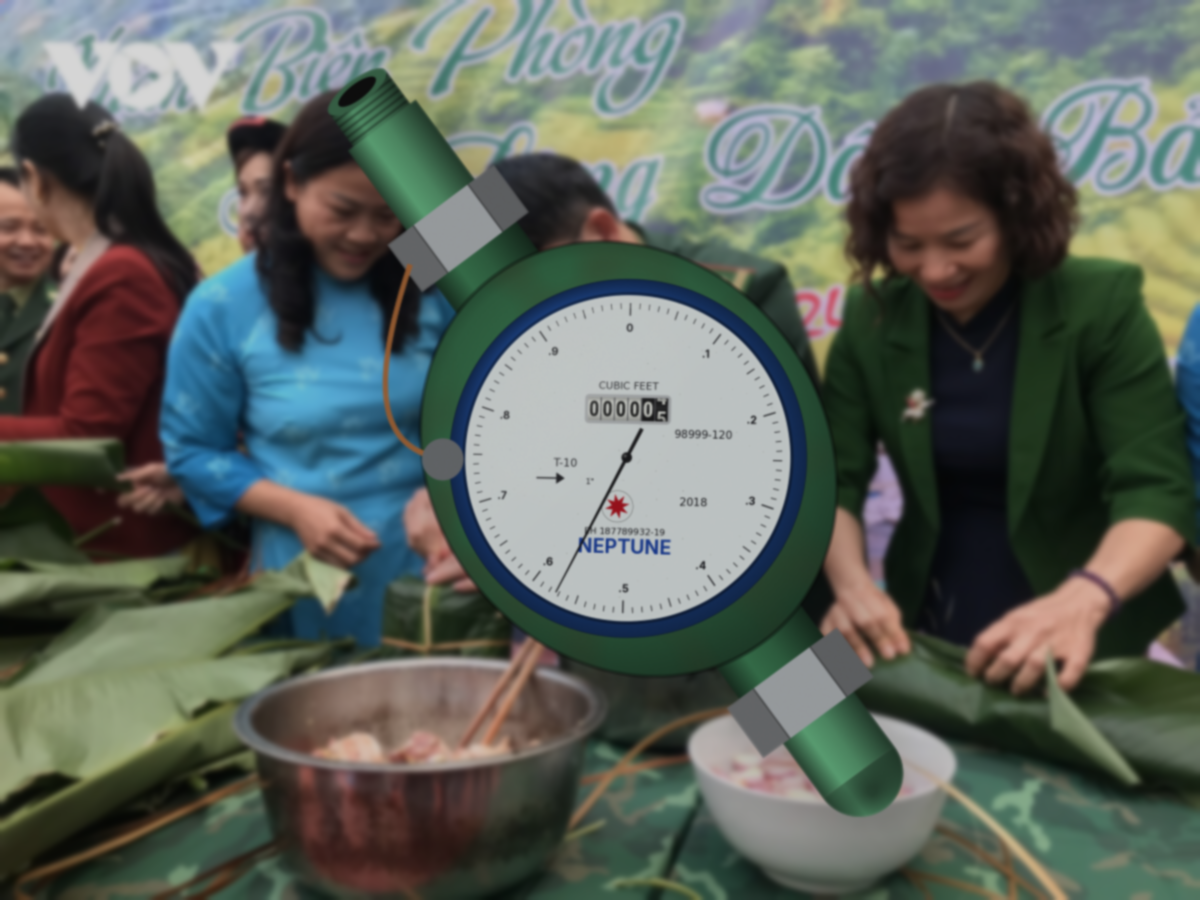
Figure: 4.57
